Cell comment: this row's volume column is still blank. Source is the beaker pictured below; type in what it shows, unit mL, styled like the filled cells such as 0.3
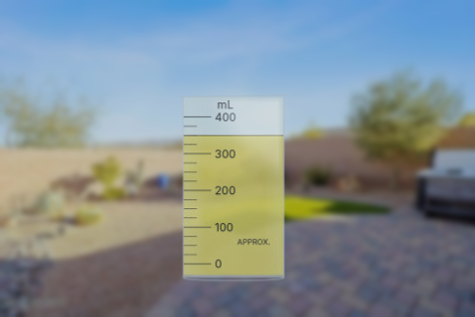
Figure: 350
